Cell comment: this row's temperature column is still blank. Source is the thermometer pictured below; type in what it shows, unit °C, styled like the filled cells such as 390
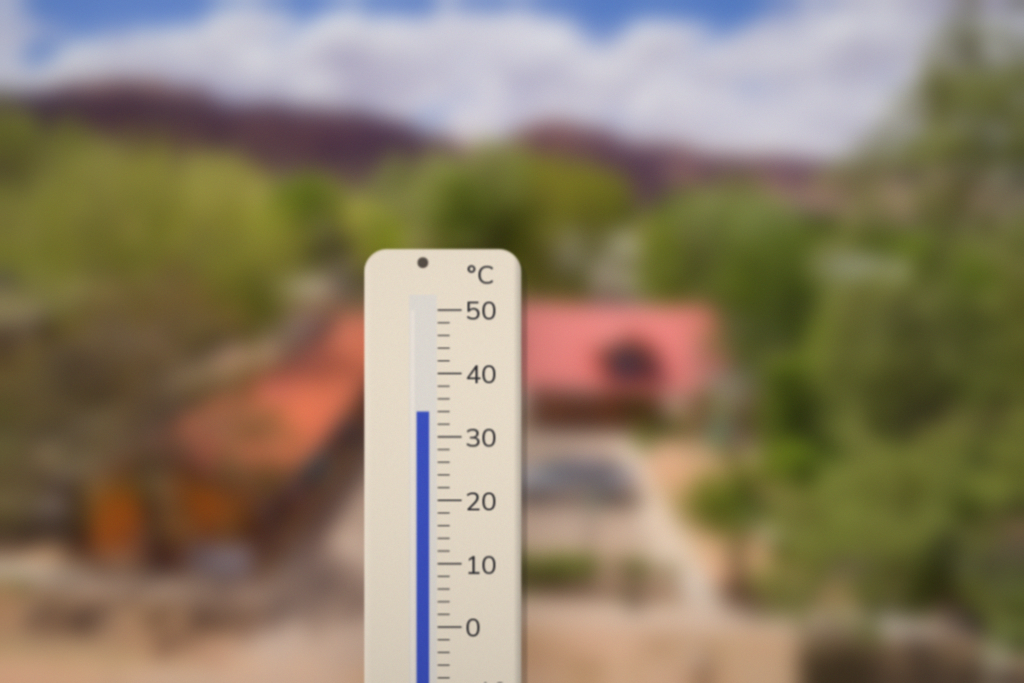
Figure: 34
